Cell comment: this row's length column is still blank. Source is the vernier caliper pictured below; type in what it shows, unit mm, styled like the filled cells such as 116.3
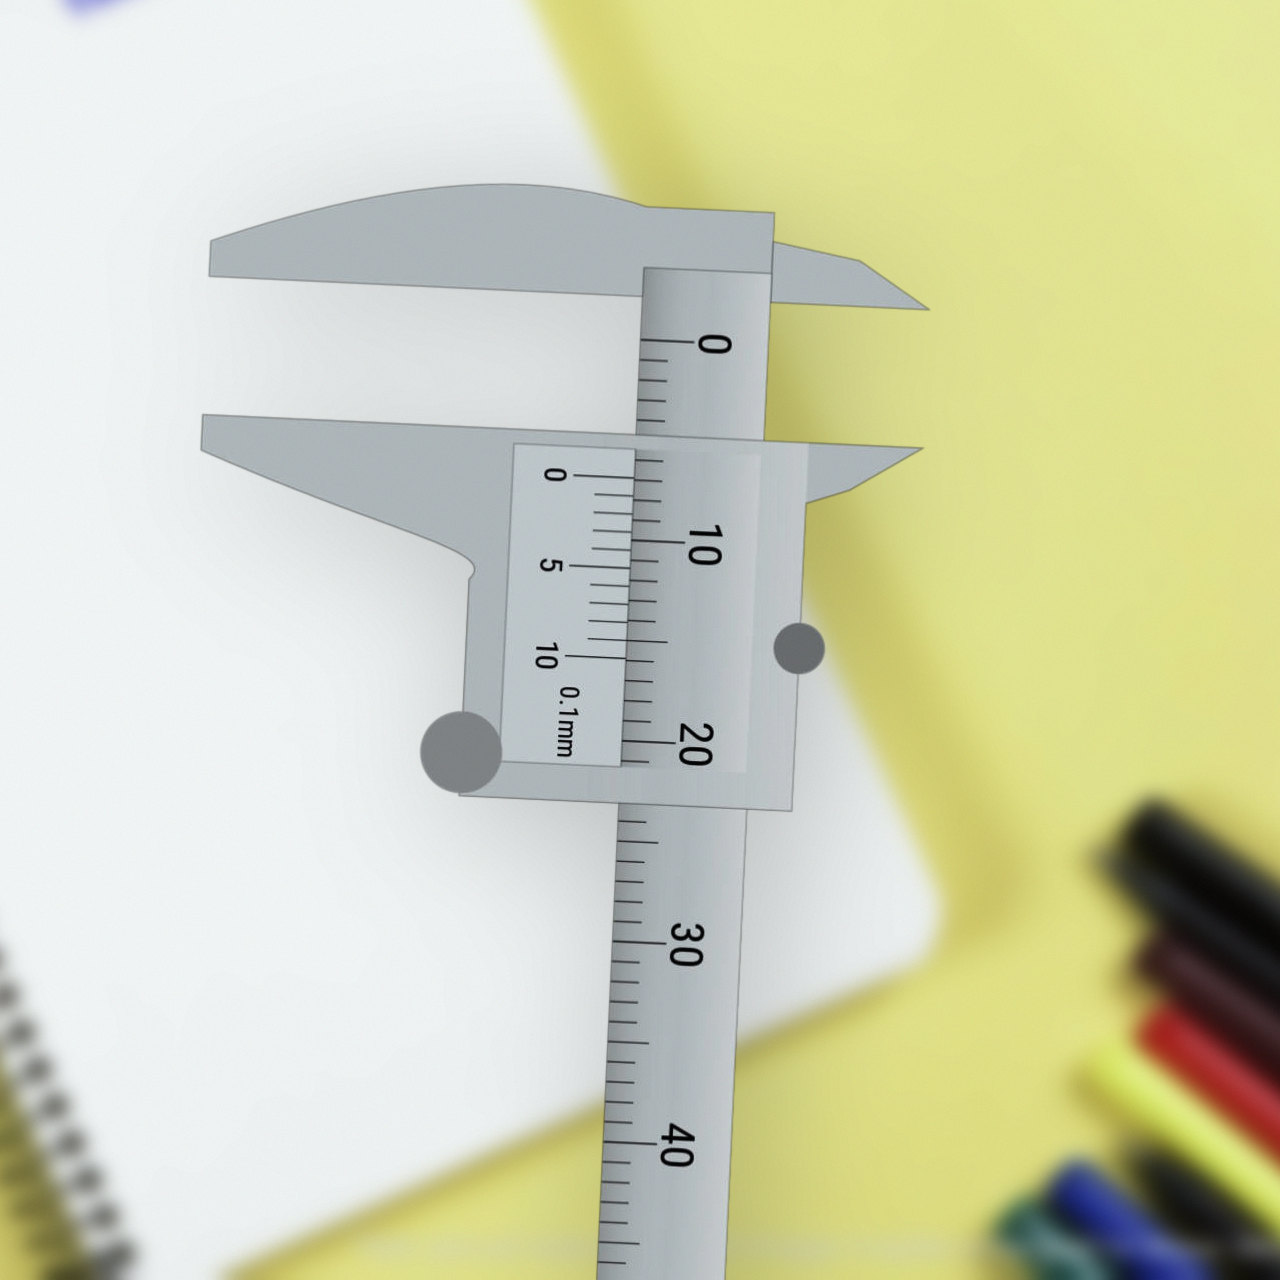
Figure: 6.9
